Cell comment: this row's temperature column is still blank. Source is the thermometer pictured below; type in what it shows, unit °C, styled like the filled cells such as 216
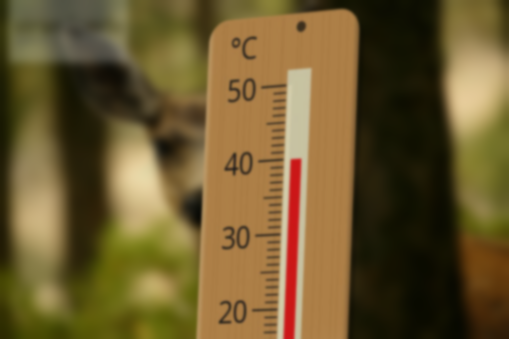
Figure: 40
